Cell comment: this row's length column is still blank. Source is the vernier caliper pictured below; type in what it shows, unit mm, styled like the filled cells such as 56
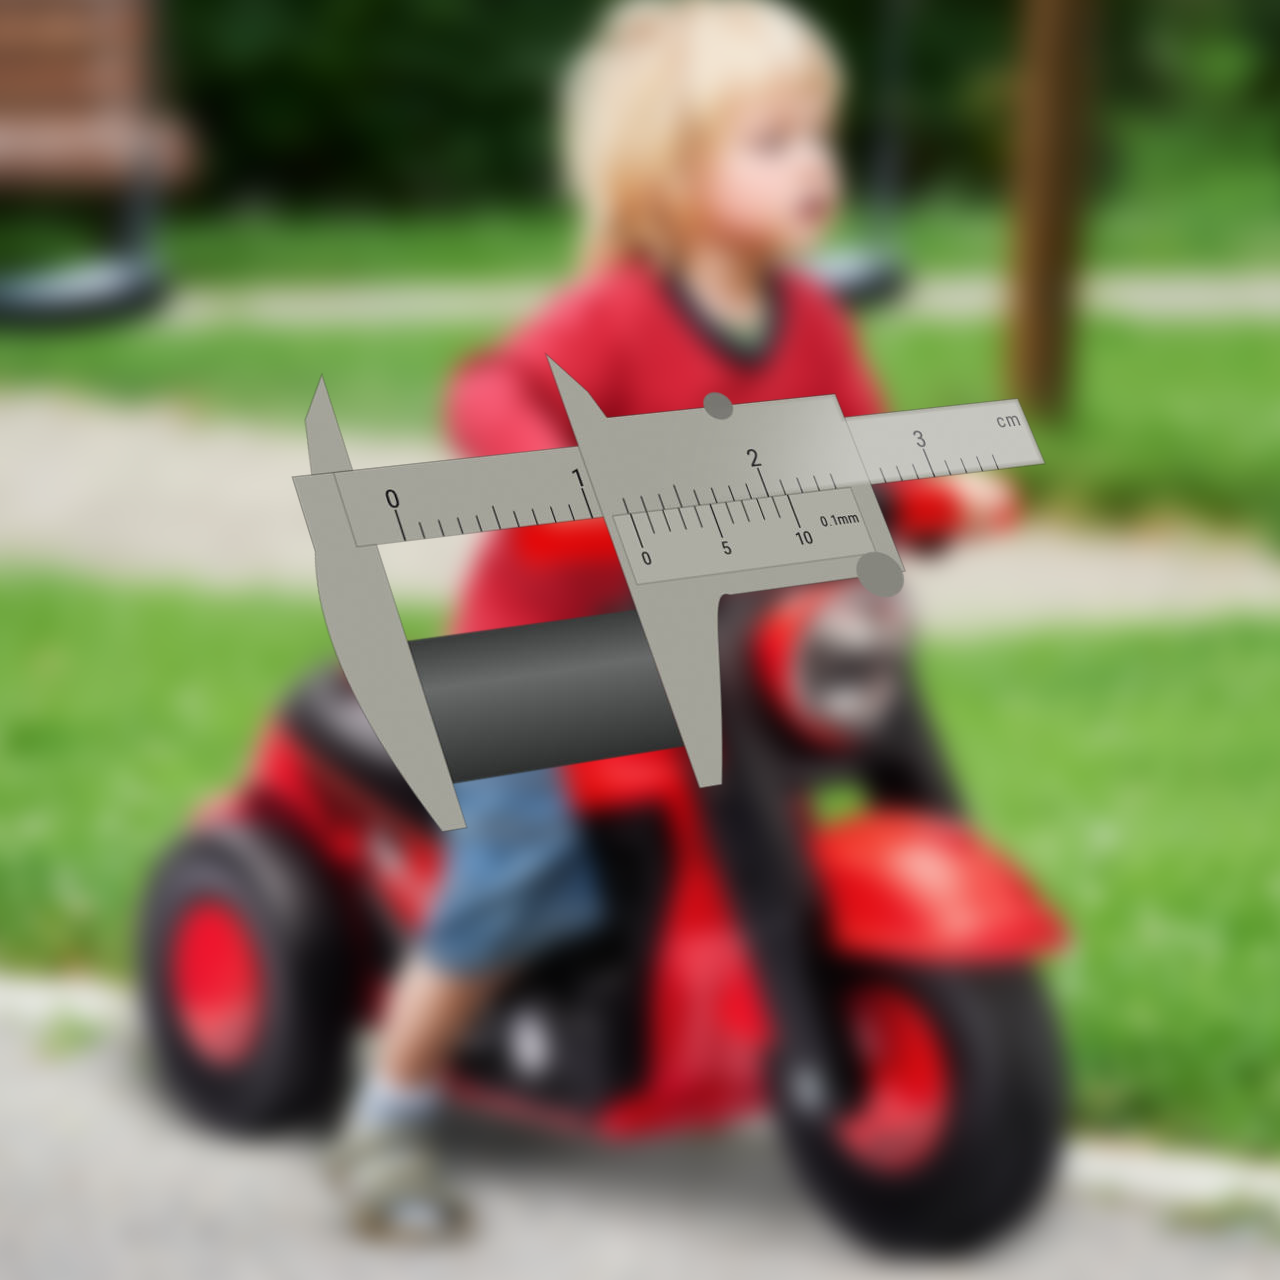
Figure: 12.1
